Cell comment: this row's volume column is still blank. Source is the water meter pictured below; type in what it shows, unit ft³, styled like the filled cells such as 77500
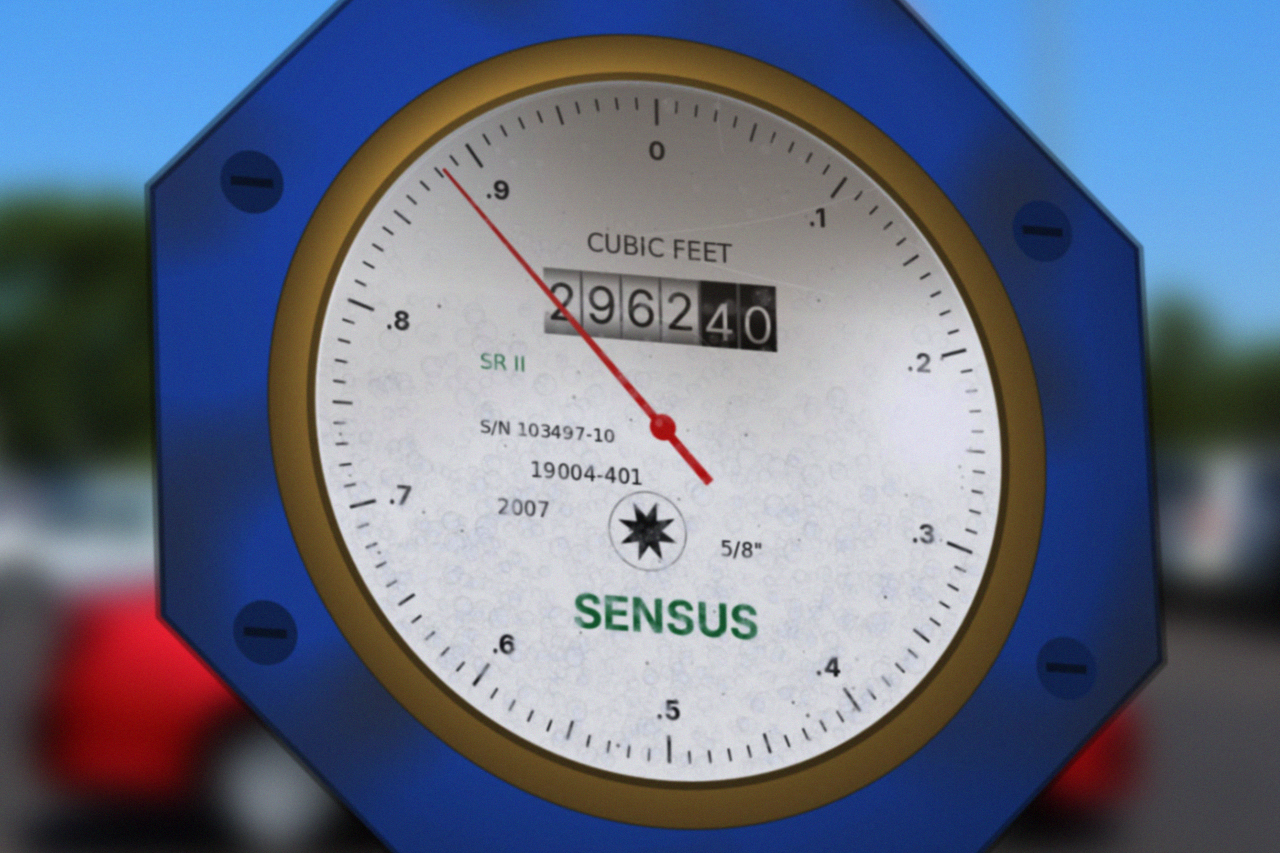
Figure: 296239.88
